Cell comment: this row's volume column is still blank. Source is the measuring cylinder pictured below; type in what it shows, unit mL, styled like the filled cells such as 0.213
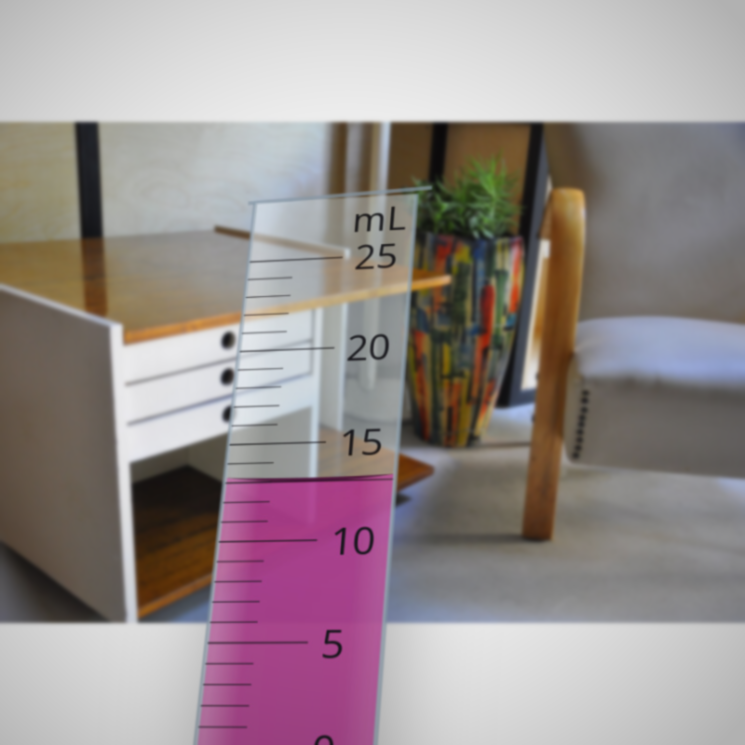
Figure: 13
